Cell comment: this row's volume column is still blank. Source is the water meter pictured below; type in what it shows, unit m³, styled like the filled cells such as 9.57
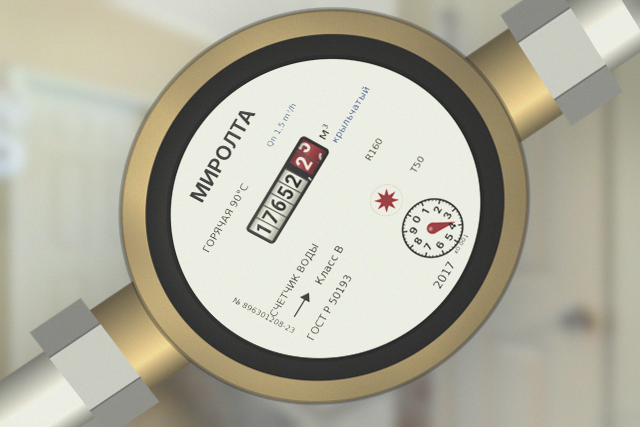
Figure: 17652.253
